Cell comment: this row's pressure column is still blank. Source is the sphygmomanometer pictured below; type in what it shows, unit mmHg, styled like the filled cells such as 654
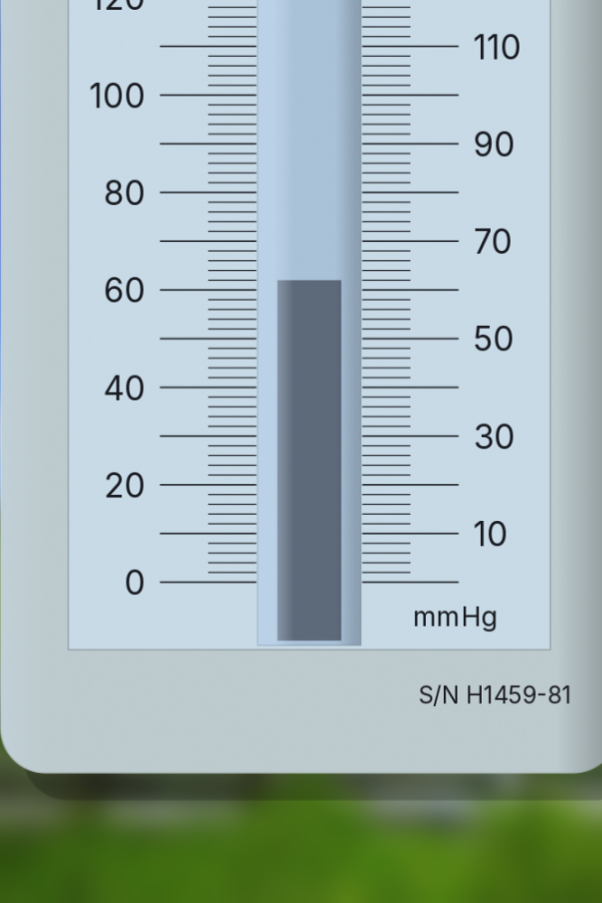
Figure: 62
